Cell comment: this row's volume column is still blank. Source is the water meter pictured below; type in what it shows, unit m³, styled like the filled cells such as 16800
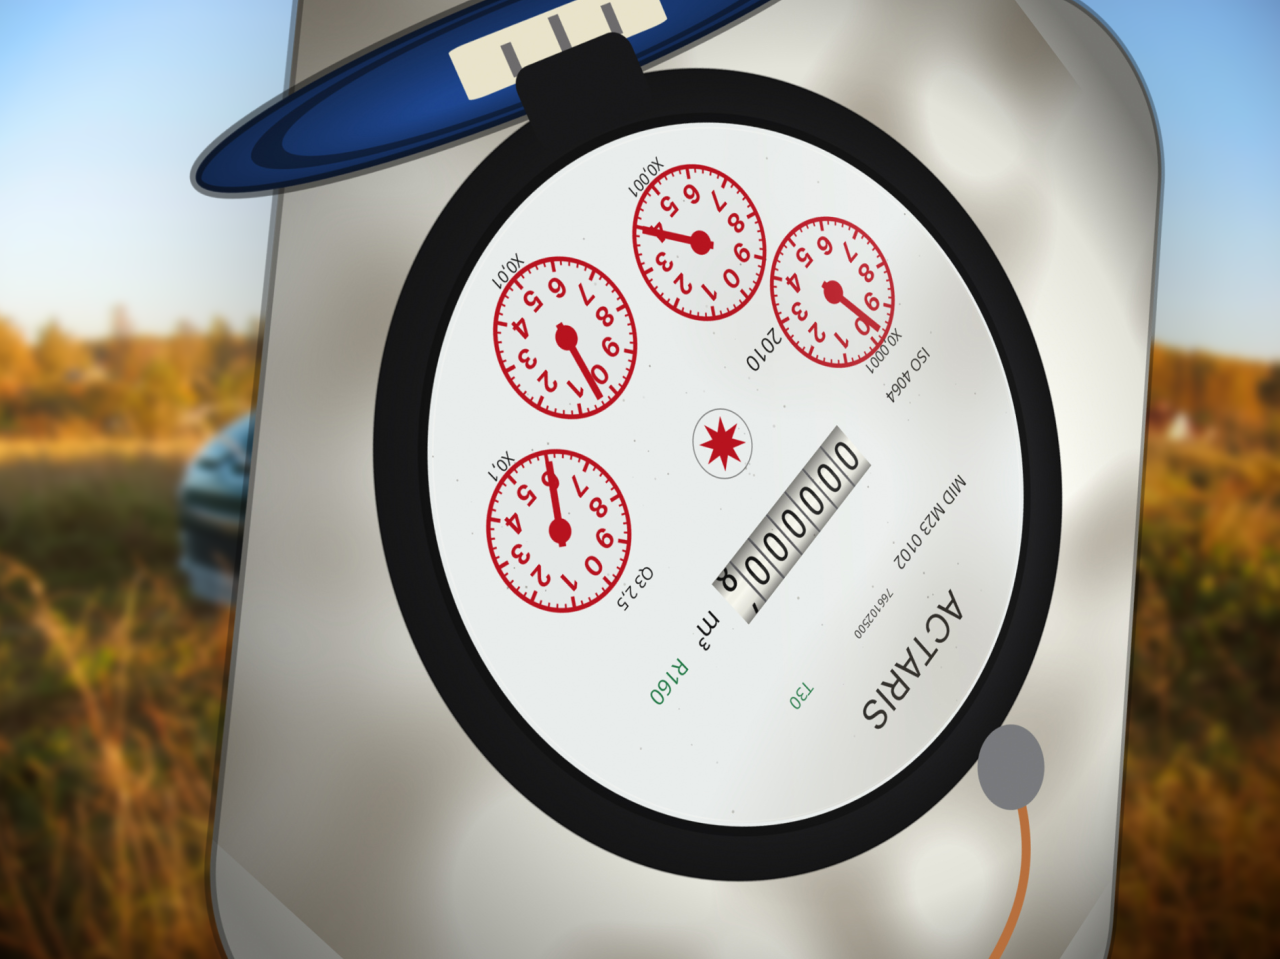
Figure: 7.6039
